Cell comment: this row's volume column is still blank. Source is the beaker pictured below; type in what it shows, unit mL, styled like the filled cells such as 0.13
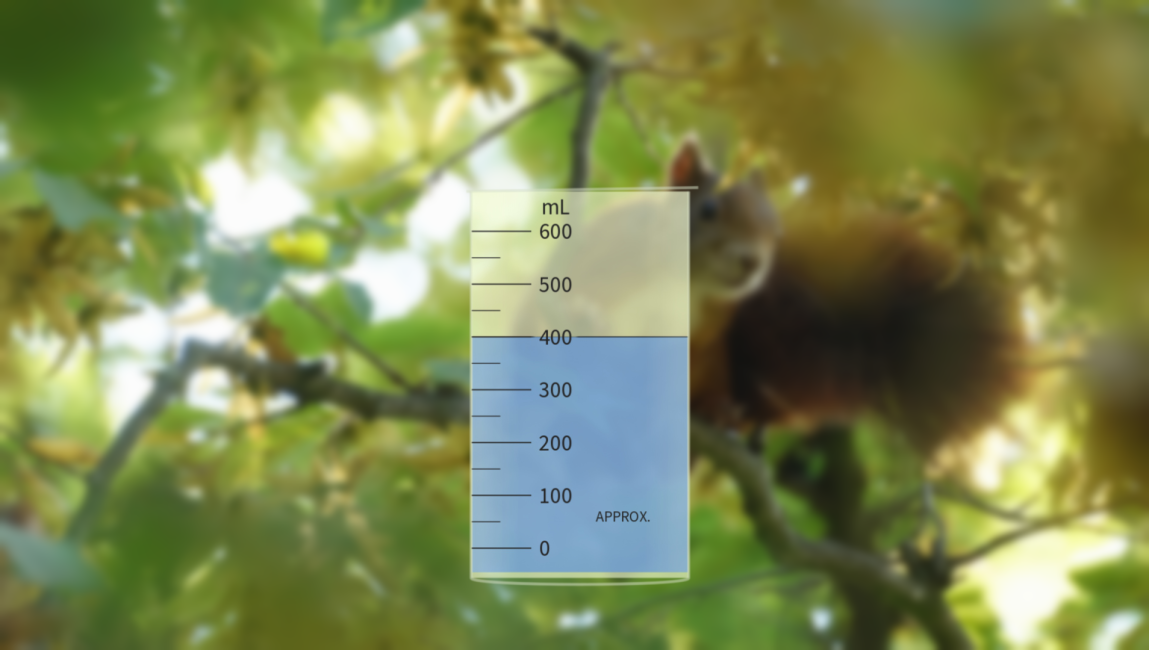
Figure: 400
